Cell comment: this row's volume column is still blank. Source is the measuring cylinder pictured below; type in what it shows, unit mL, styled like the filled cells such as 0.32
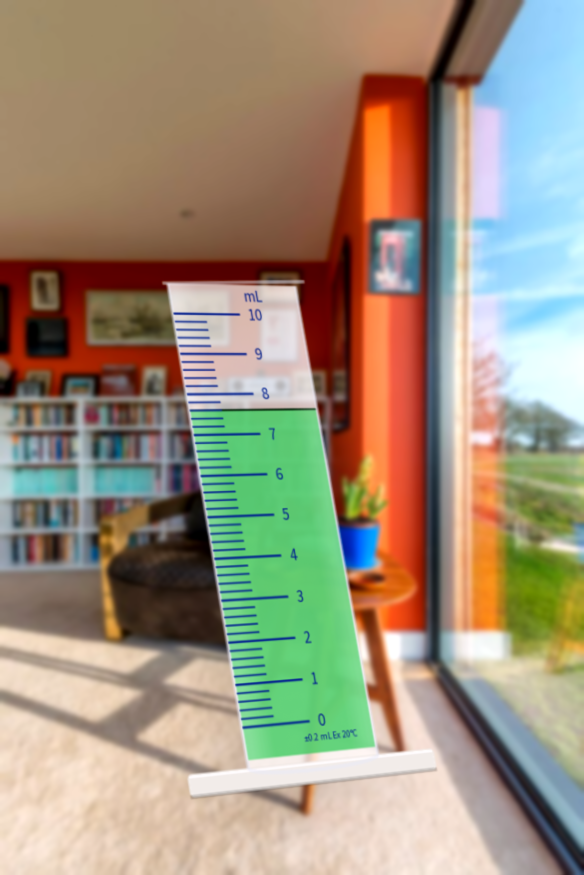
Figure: 7.6
